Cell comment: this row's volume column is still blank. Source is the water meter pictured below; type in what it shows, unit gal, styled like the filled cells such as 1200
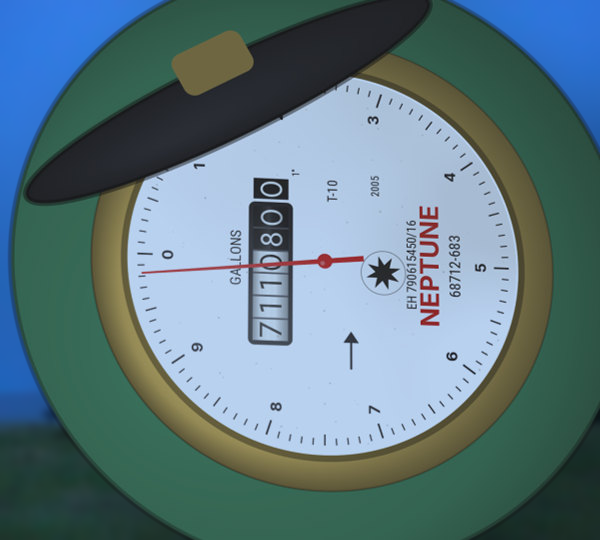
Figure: 7110799.8
